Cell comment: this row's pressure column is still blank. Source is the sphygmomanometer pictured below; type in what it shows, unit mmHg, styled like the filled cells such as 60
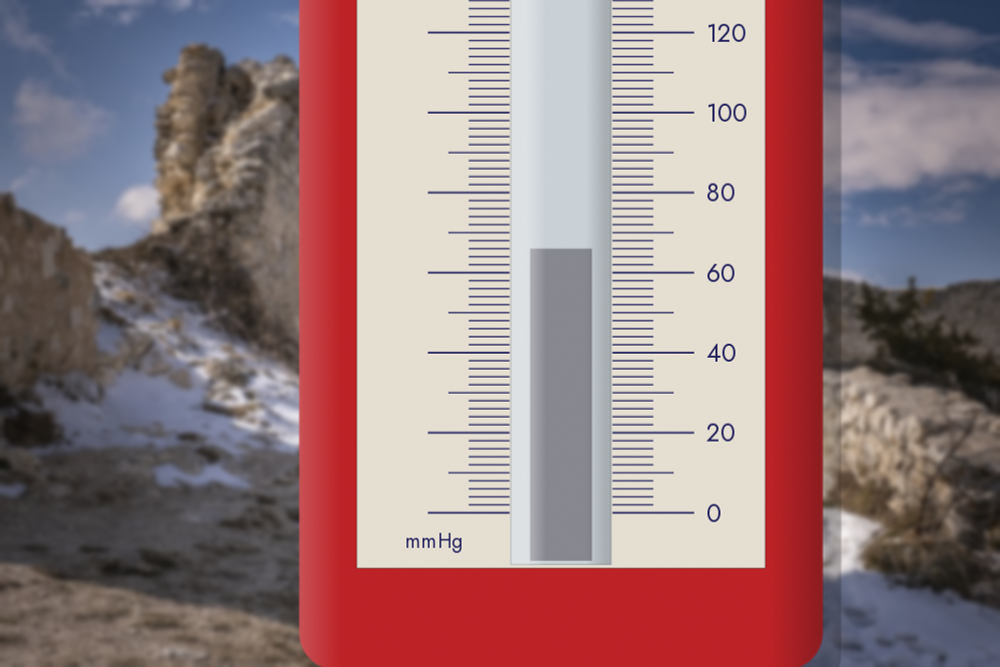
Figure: 66
